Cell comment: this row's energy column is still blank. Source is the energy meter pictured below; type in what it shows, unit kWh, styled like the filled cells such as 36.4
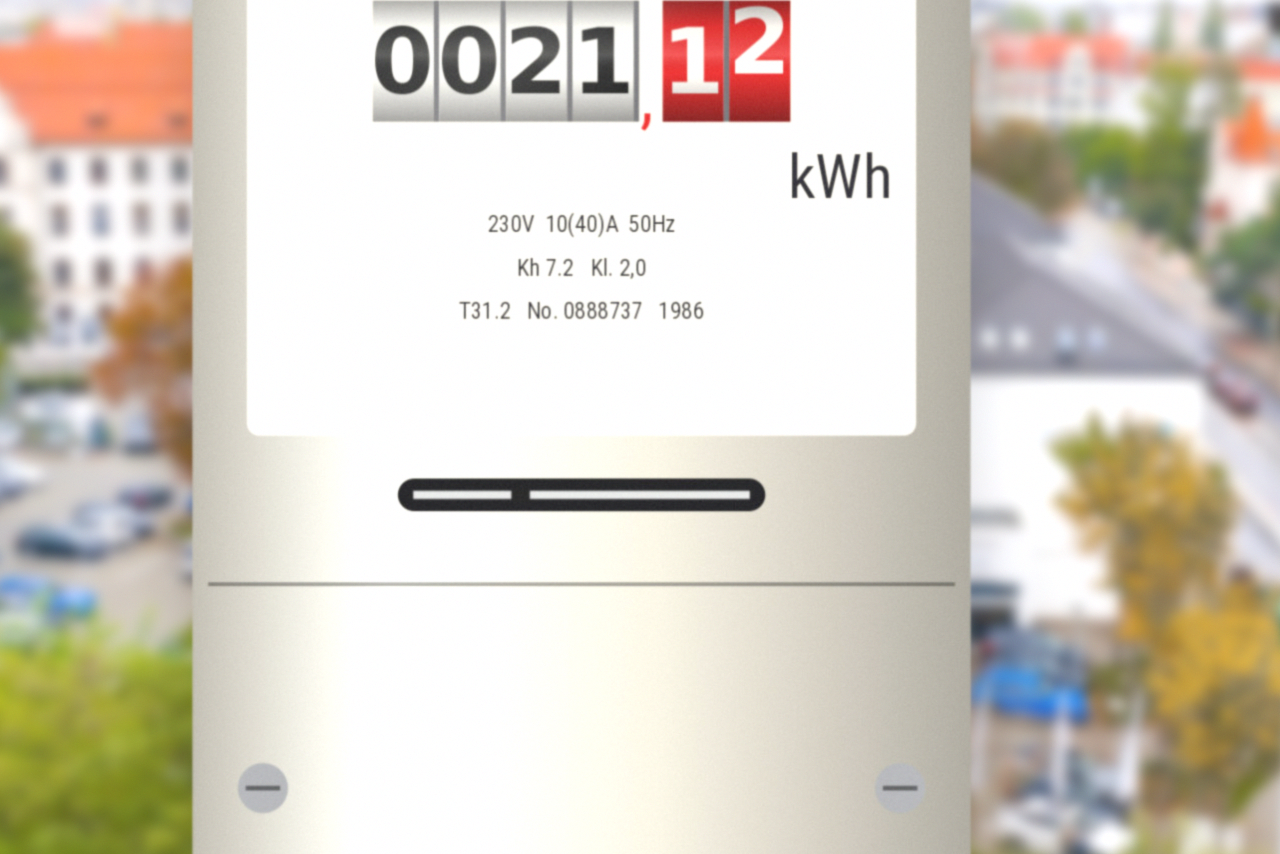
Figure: 21.12
